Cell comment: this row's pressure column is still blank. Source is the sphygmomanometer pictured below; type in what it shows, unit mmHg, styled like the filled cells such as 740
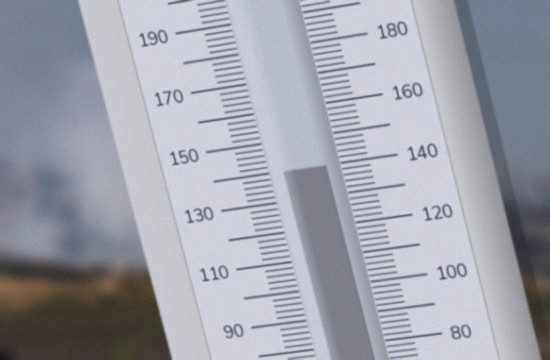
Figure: 140
